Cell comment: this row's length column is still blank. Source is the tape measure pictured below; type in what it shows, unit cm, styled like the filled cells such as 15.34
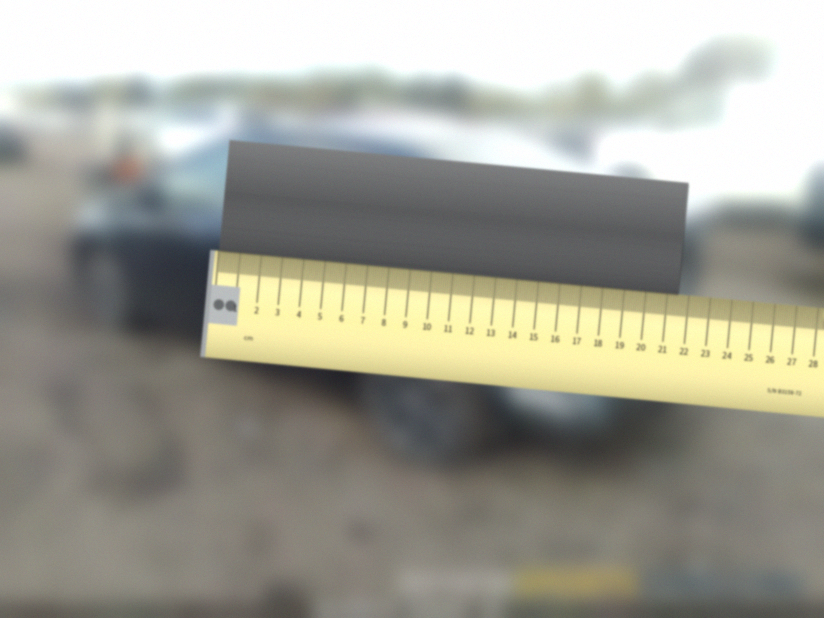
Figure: 21.5
